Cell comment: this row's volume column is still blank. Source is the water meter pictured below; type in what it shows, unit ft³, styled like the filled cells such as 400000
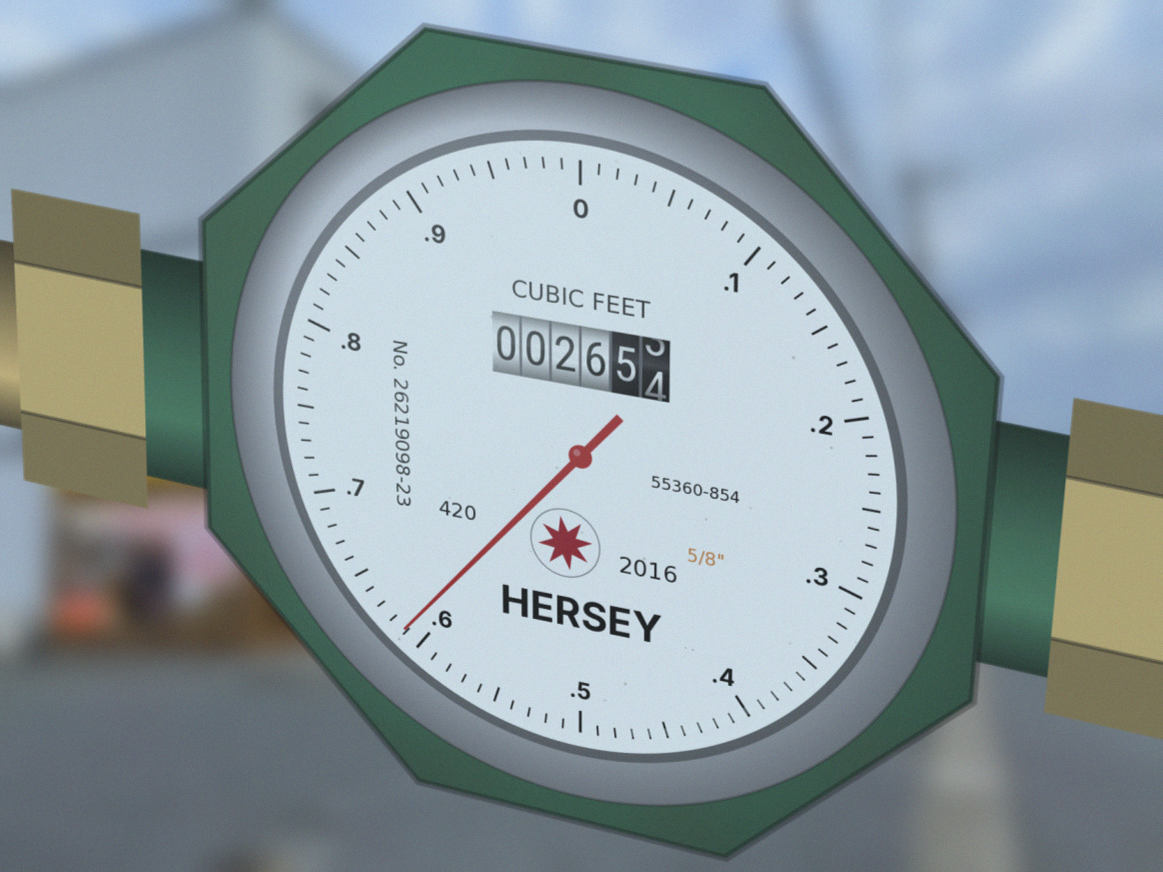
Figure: 2653.61
